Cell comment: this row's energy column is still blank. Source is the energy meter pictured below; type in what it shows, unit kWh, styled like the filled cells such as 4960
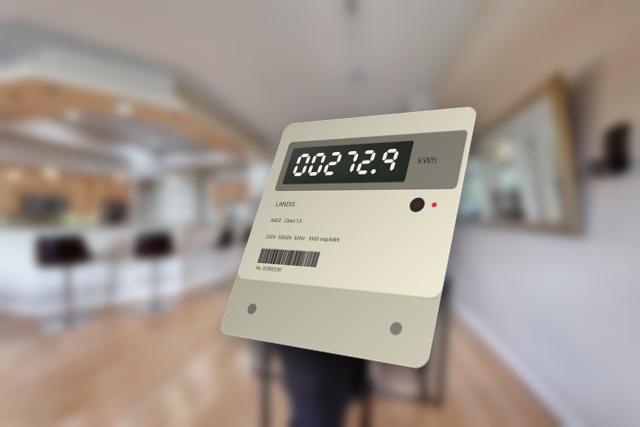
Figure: 272.9
